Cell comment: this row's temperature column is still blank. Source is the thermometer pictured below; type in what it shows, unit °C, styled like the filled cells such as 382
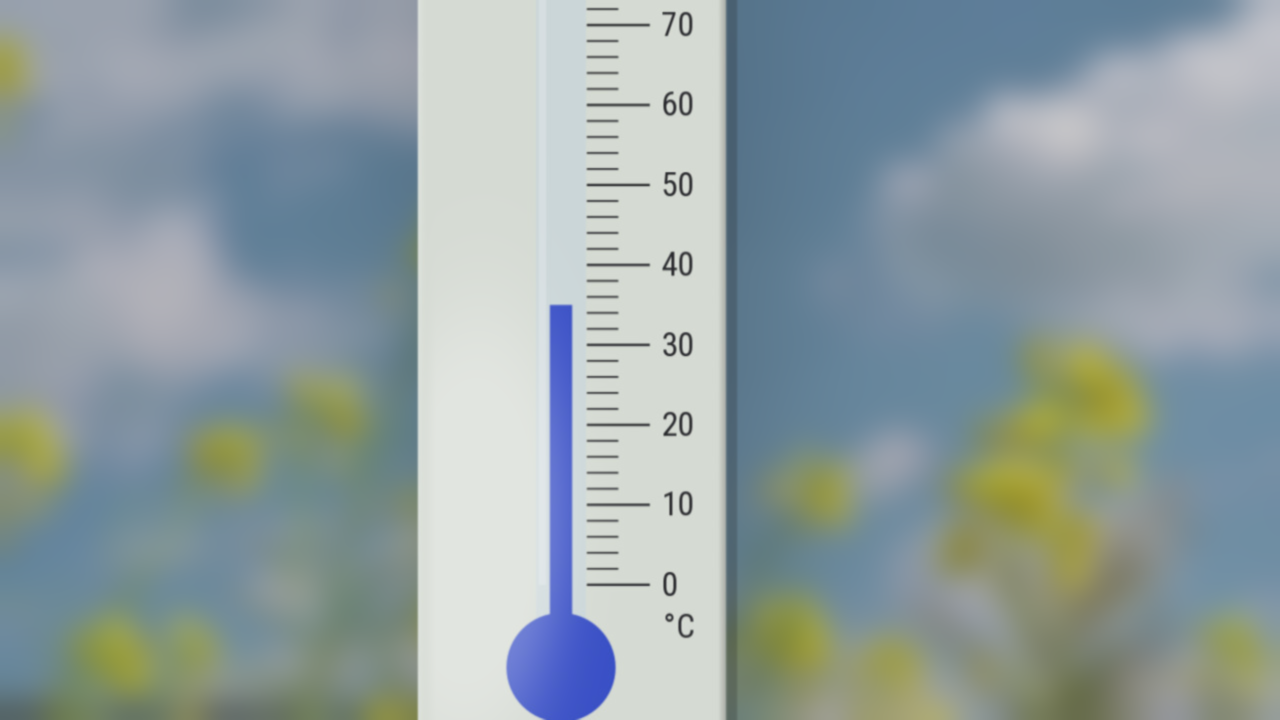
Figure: 35
